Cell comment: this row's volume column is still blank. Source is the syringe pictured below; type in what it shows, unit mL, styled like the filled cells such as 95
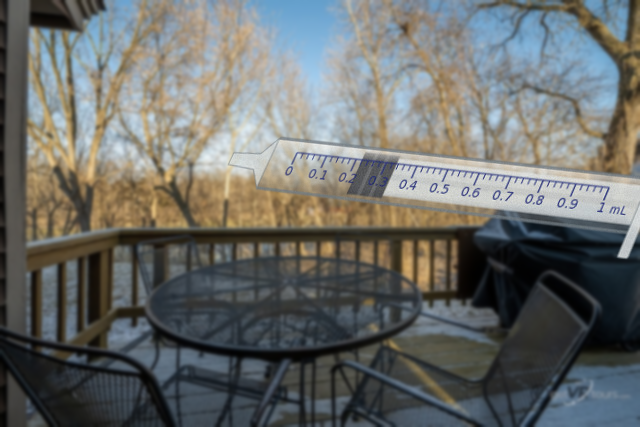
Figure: 0.22
